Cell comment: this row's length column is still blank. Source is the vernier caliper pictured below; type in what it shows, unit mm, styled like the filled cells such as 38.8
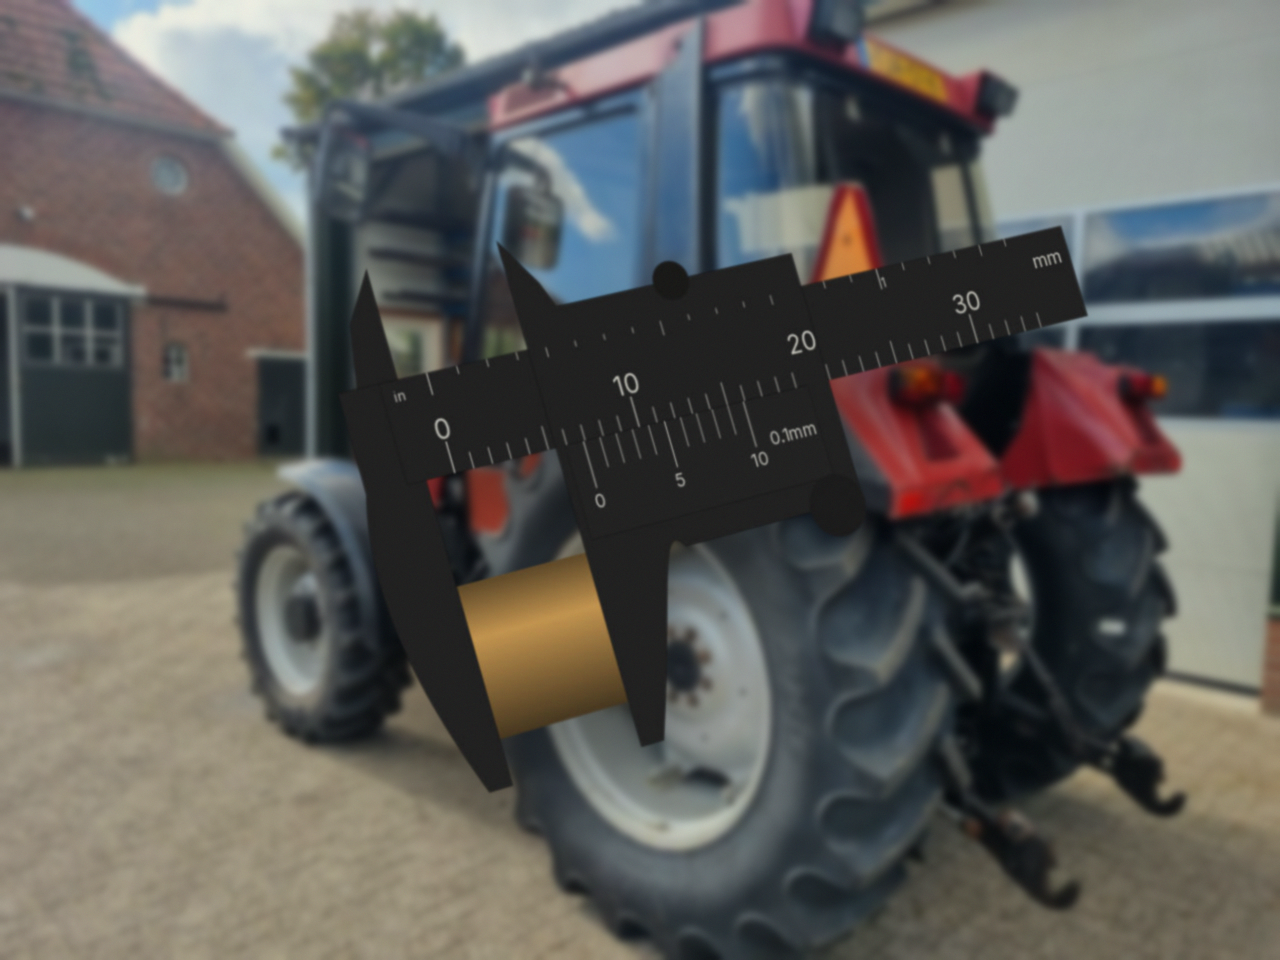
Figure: 6.9
